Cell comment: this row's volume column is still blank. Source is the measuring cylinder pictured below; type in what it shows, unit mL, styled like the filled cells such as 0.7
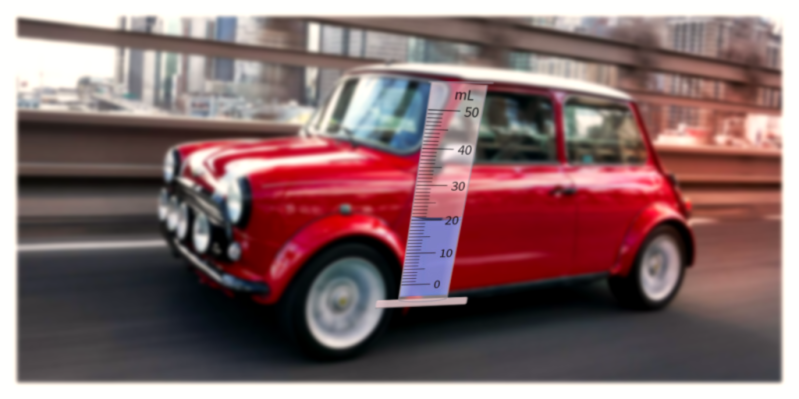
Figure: 20
